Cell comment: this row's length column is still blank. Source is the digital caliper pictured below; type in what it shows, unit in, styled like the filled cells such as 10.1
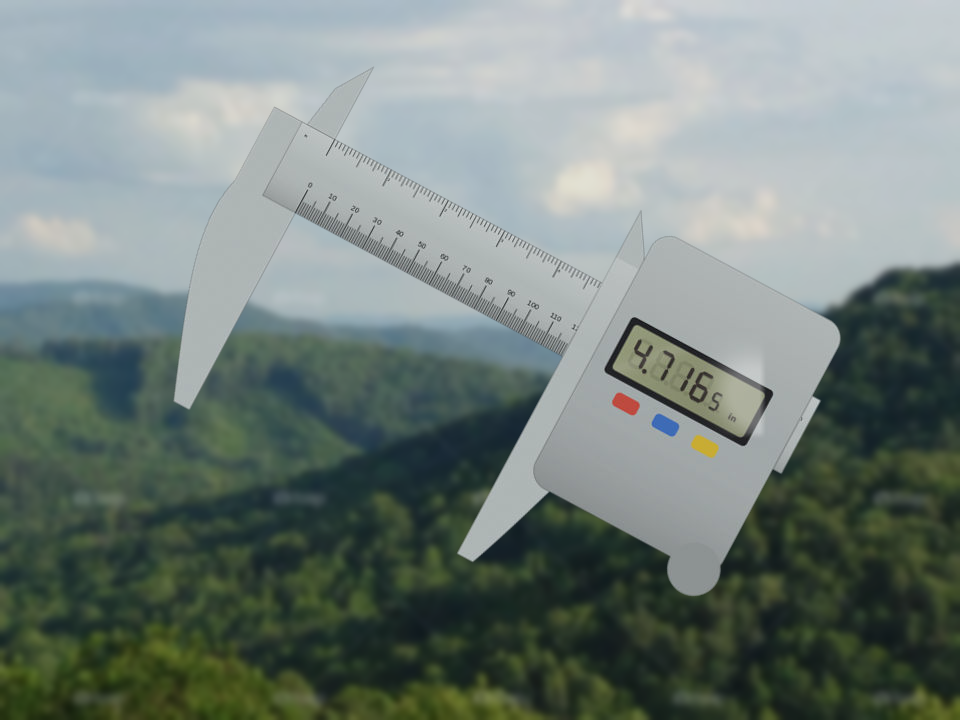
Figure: 4.7165
